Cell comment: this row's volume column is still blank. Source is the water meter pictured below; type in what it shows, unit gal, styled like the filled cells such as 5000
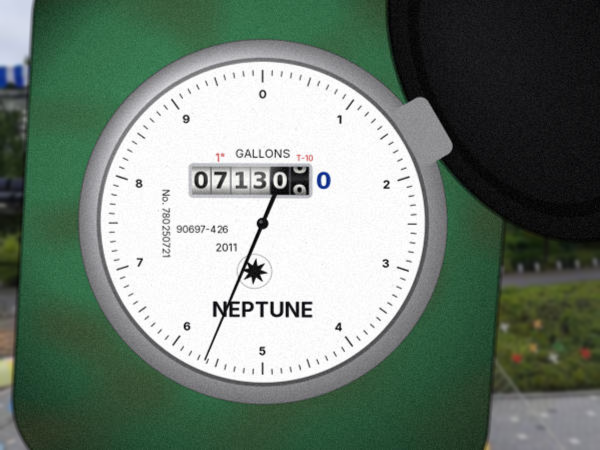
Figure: 713085.6
